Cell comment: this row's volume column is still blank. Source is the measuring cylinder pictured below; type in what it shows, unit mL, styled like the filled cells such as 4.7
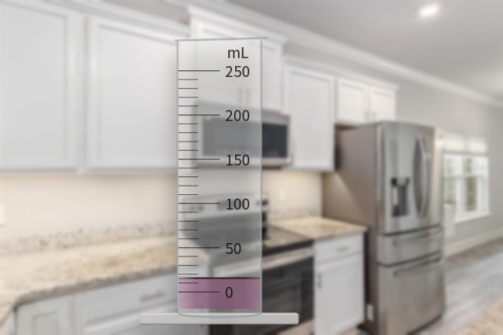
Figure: 15
